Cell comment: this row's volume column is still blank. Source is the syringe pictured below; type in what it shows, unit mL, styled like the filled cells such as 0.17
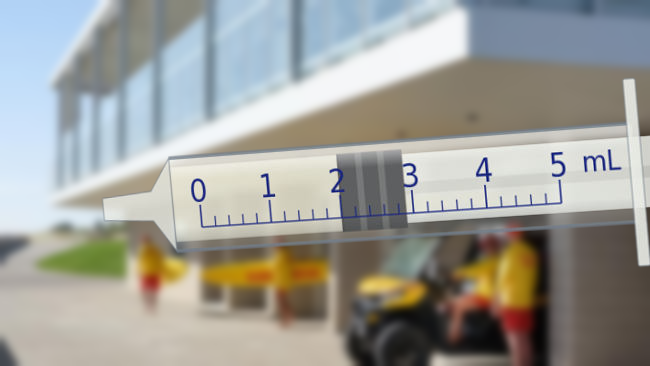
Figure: 2
